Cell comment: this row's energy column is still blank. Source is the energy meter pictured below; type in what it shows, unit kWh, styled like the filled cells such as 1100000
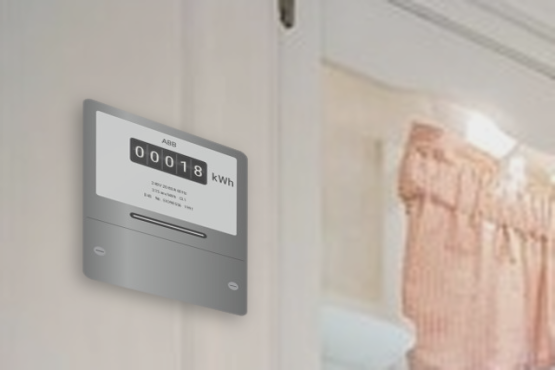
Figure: 18
